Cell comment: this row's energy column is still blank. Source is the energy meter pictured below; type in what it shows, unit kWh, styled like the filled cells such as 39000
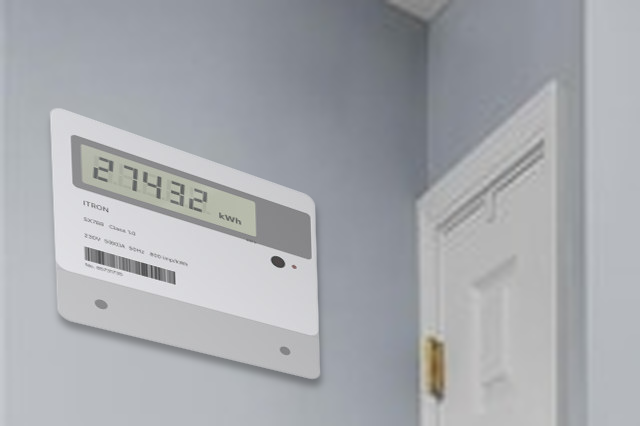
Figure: 27432
